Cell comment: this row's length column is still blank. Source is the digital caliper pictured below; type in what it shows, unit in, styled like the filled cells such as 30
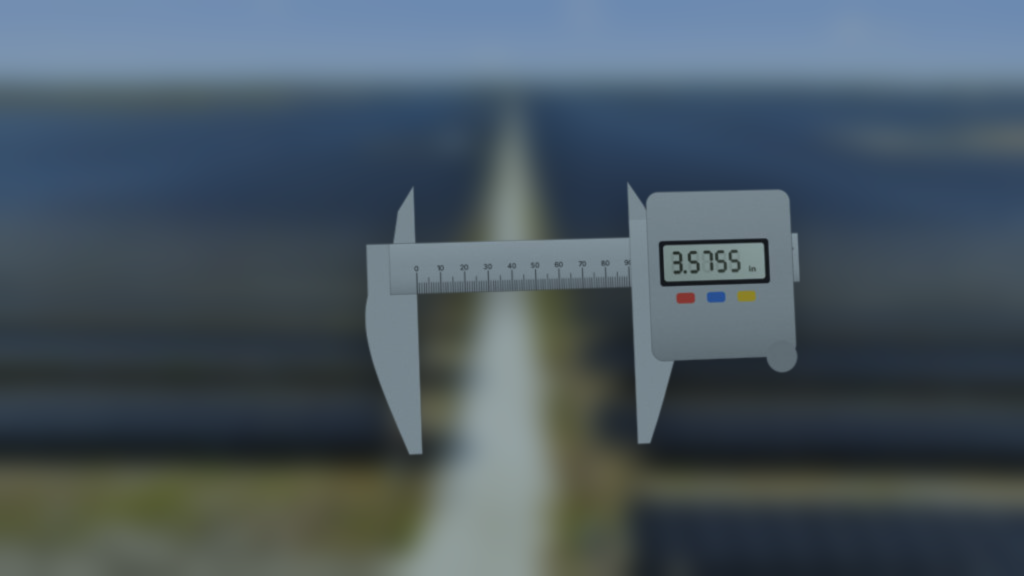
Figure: 3.5755
